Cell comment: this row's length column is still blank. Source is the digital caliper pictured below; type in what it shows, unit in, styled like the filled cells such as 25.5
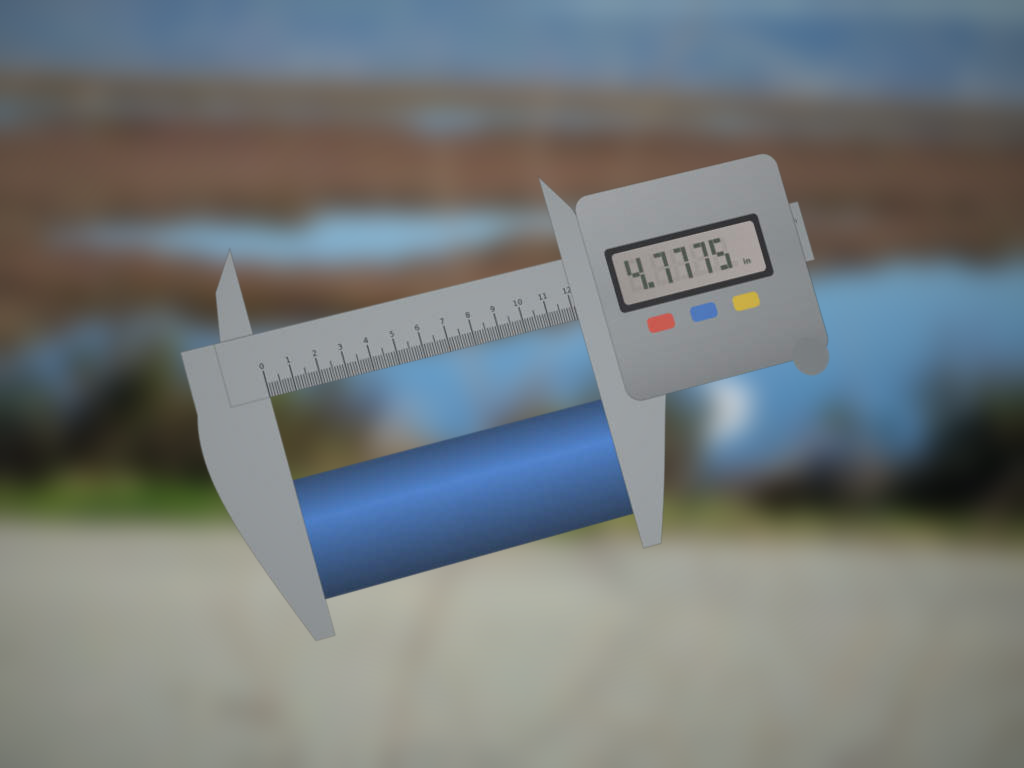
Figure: 4.7775
